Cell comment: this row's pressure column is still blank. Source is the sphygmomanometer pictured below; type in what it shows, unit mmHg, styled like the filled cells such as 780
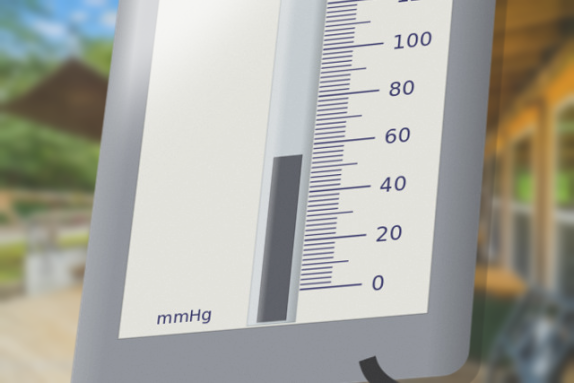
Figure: 56
